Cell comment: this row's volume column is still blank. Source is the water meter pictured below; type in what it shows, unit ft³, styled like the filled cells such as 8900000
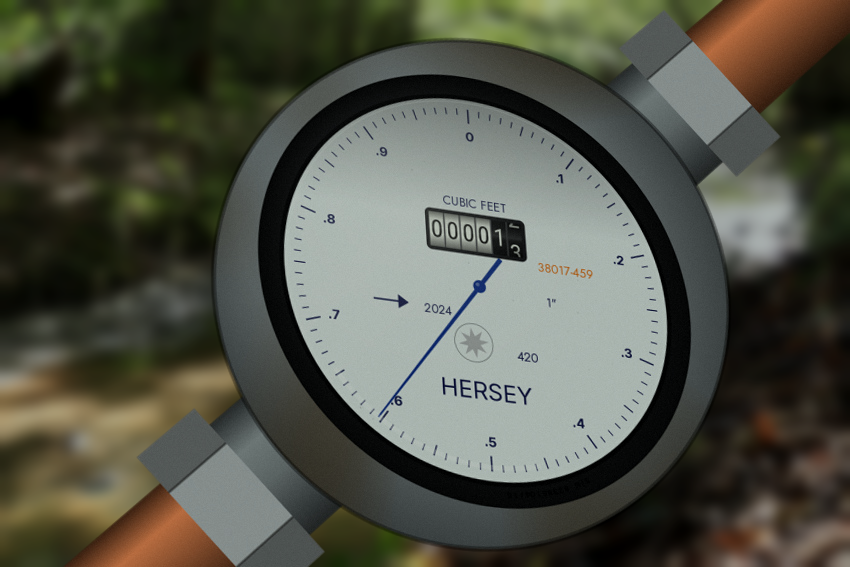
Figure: 12.60
